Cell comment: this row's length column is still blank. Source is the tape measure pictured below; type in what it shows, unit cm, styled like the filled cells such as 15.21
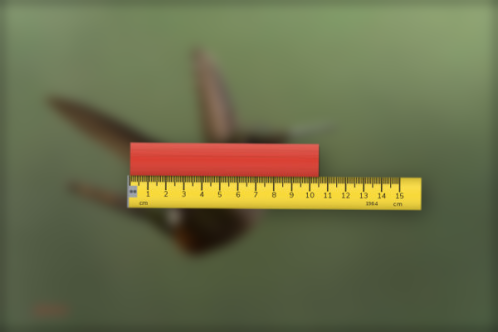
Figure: 10.5
